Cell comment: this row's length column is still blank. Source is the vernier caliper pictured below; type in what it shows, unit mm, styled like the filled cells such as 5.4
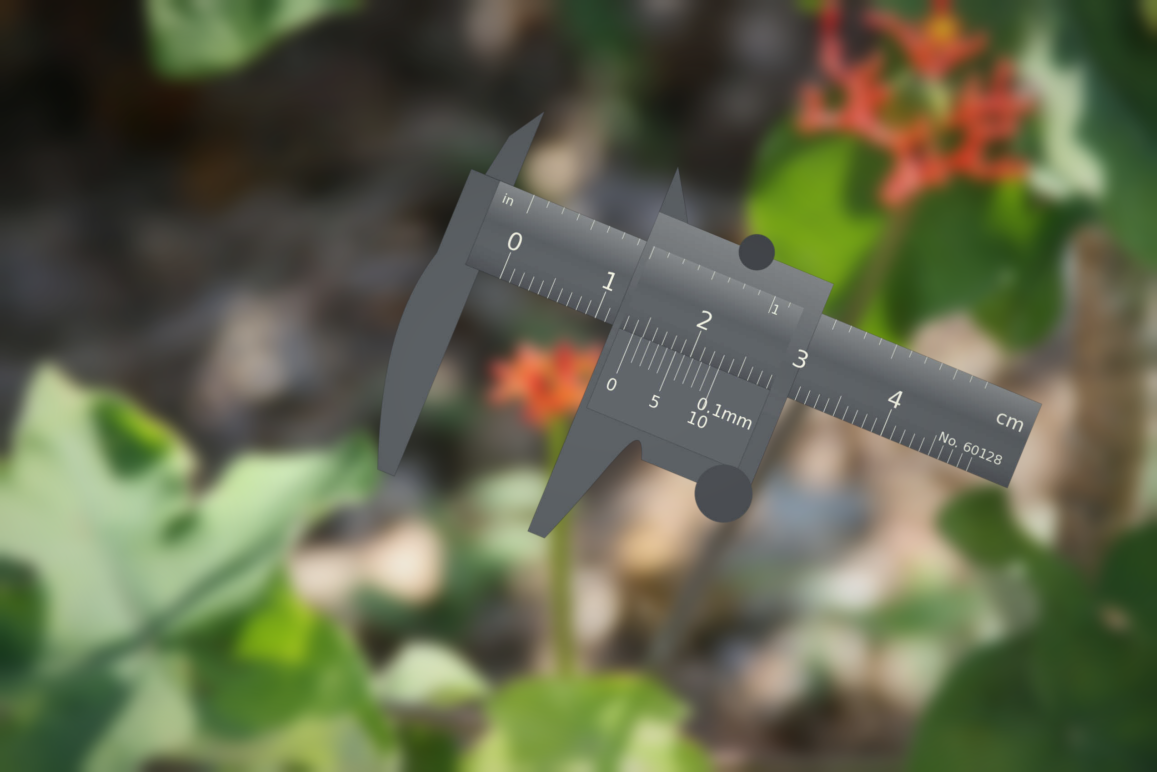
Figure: 14.0
